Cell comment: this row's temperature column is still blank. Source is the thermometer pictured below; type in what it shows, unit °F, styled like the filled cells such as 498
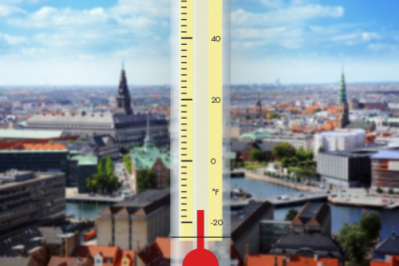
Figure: -16
